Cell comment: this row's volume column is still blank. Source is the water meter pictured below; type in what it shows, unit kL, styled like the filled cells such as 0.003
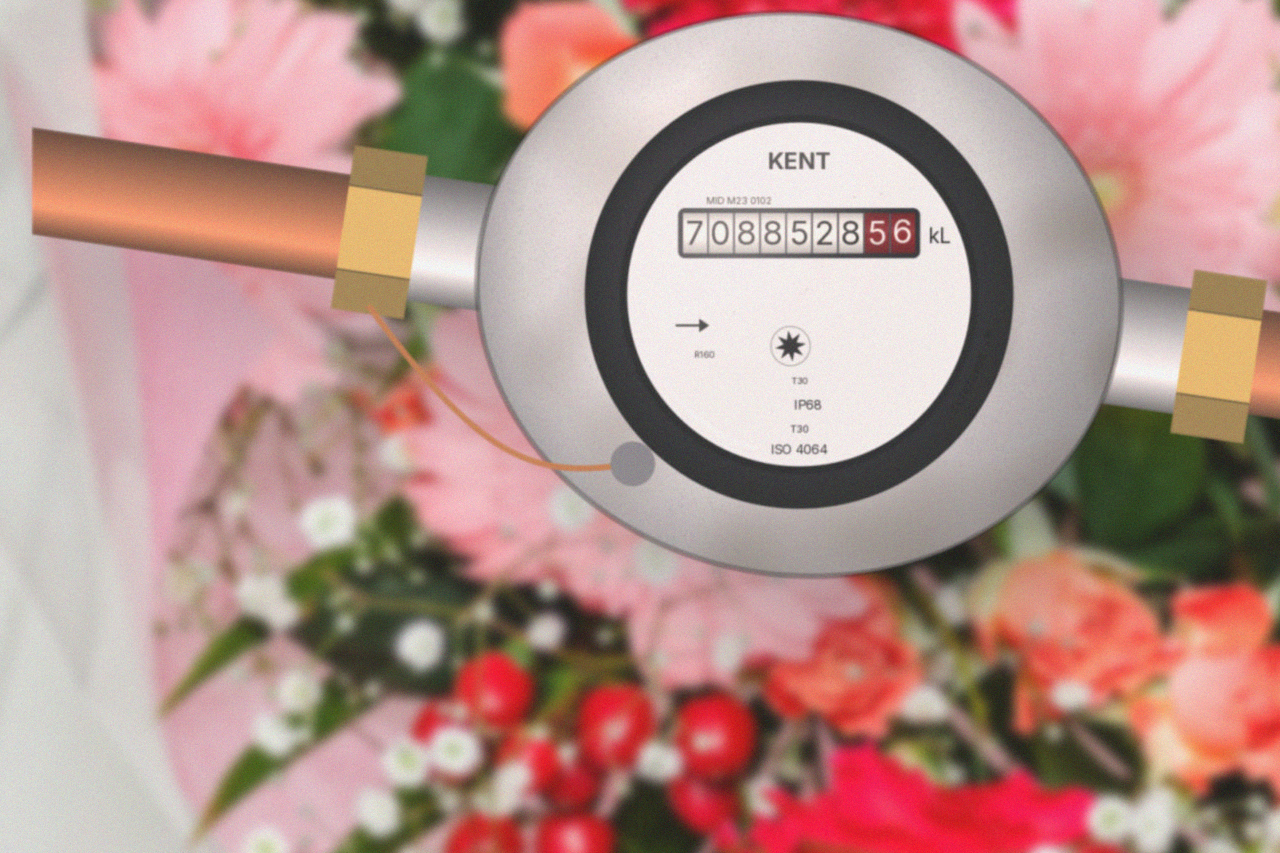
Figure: 7088528.56
